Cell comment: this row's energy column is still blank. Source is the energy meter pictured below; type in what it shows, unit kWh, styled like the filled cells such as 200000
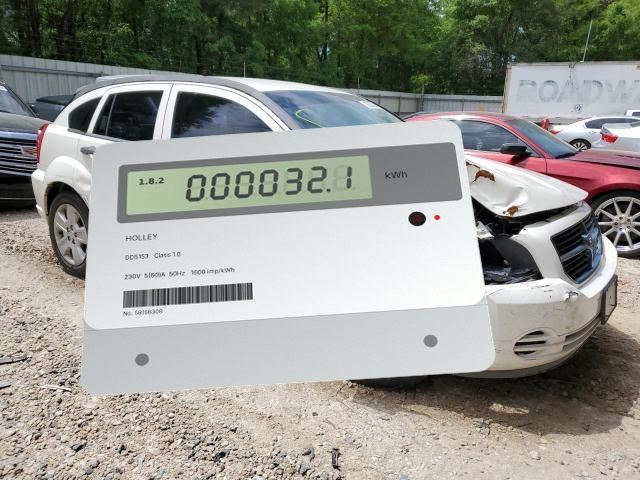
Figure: 32.1
